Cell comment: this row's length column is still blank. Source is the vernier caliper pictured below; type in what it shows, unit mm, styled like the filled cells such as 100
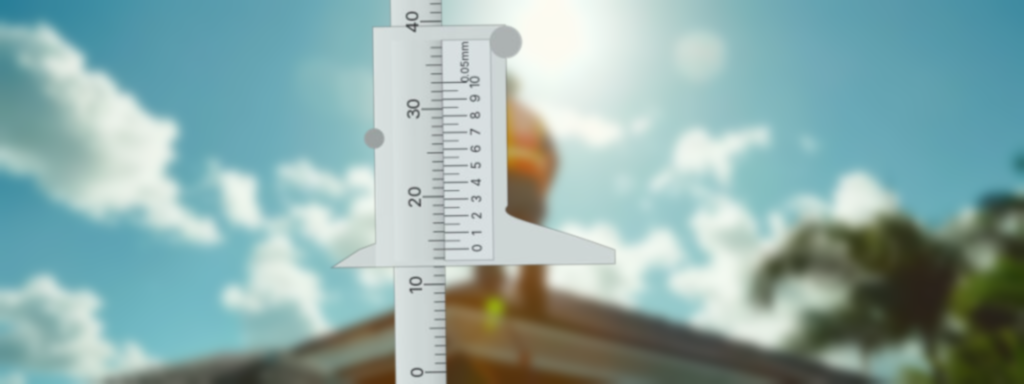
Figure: 14.0
